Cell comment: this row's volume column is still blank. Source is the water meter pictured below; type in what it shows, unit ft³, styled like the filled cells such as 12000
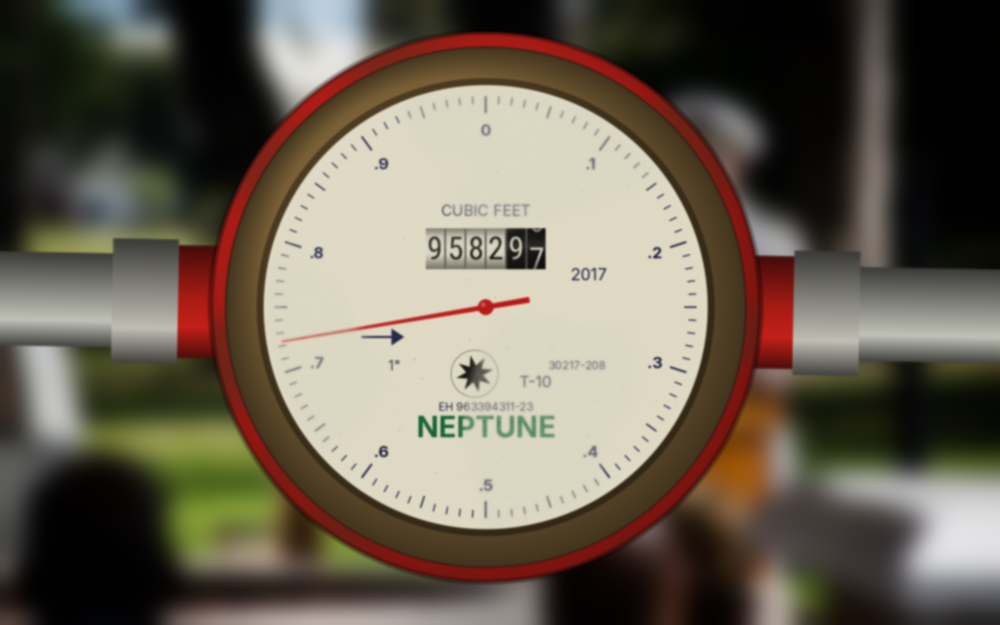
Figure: 958296.72
